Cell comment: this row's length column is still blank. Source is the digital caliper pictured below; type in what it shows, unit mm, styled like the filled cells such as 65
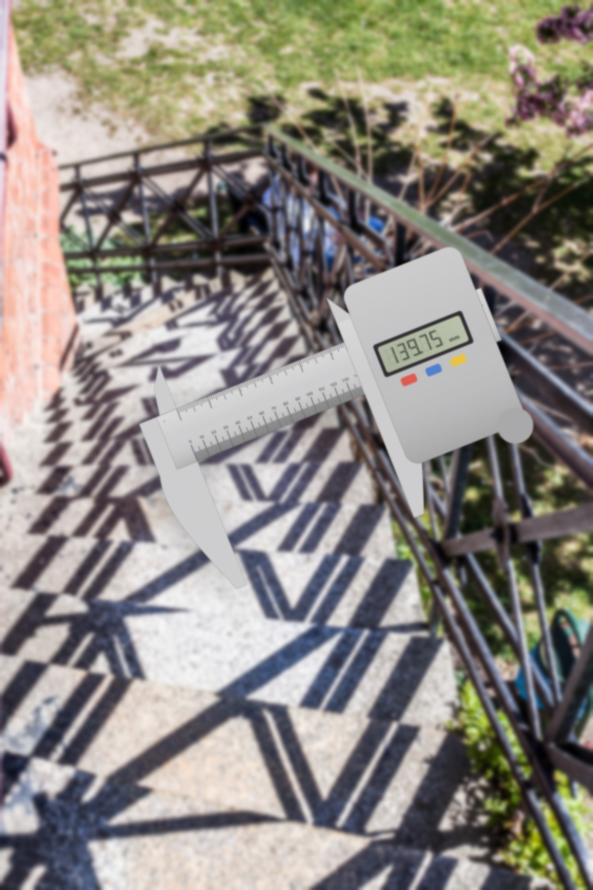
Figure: 139.75
